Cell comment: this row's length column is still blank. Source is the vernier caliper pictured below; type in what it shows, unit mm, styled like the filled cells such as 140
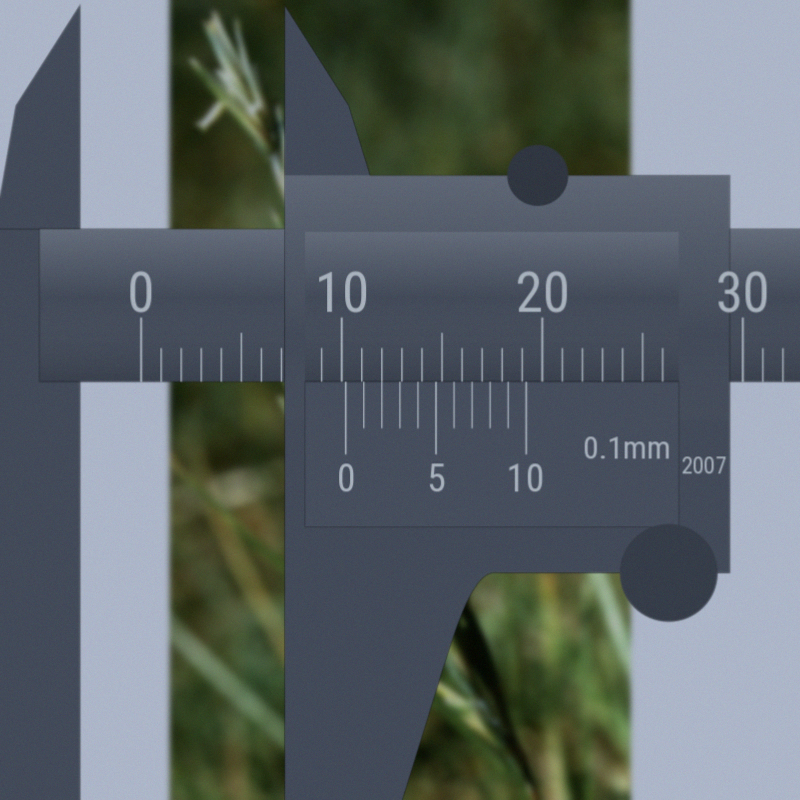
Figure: 10.2
